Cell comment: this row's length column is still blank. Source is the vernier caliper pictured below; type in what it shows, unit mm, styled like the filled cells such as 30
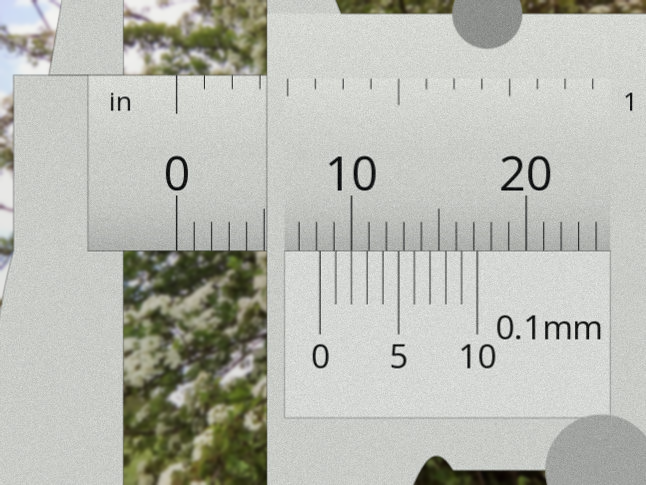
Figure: 8.2
